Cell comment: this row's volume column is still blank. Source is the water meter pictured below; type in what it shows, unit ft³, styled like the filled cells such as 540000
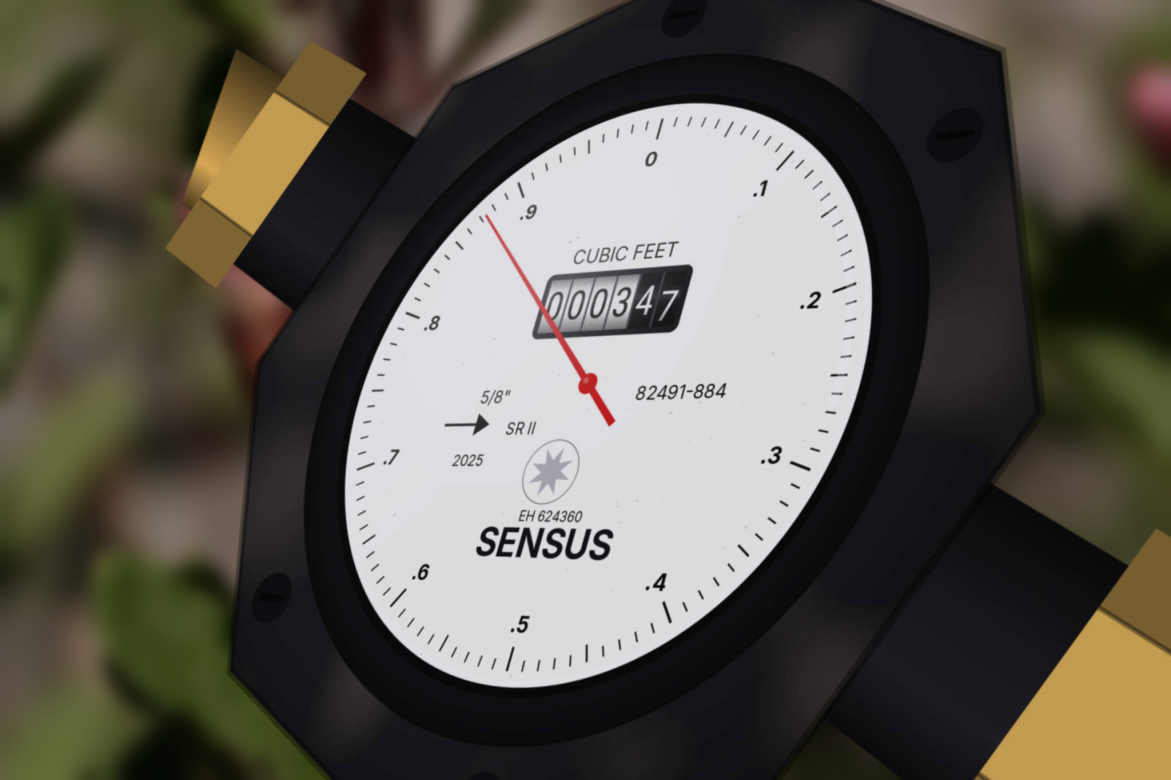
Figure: 346.87
